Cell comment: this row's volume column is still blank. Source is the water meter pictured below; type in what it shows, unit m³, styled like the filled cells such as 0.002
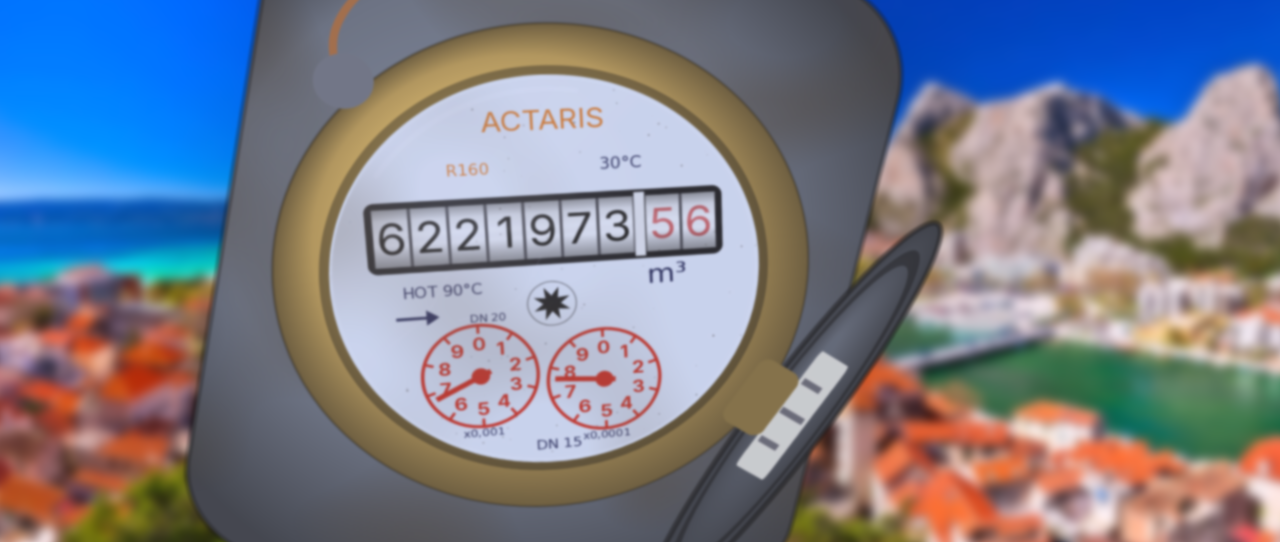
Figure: 6221973.5667
